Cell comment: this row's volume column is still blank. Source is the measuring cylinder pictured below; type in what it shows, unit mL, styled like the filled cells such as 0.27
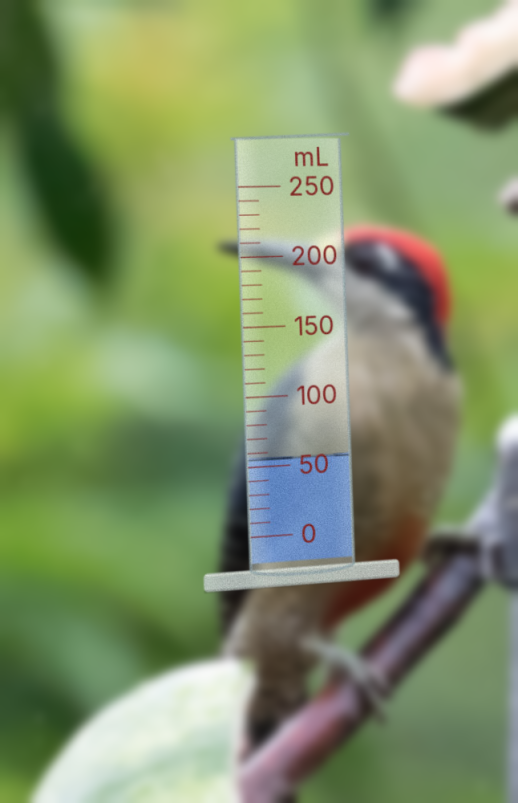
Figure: 55
